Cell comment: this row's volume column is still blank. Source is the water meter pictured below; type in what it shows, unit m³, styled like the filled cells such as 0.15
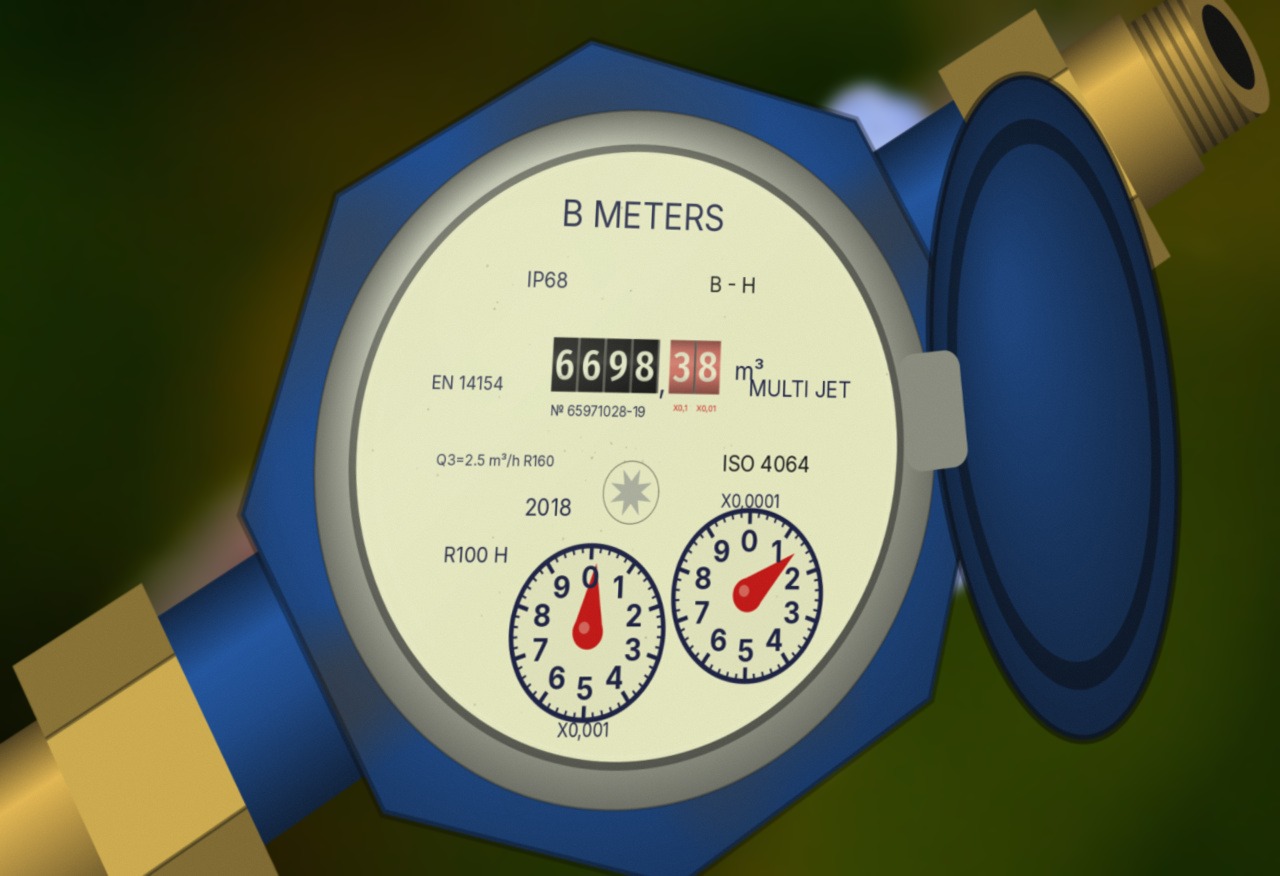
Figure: 6698.3801
